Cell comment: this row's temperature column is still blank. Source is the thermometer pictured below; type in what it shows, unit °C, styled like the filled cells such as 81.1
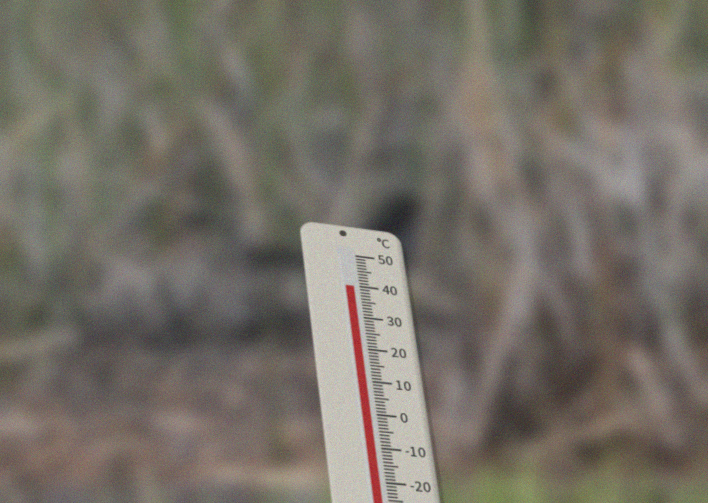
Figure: 40
